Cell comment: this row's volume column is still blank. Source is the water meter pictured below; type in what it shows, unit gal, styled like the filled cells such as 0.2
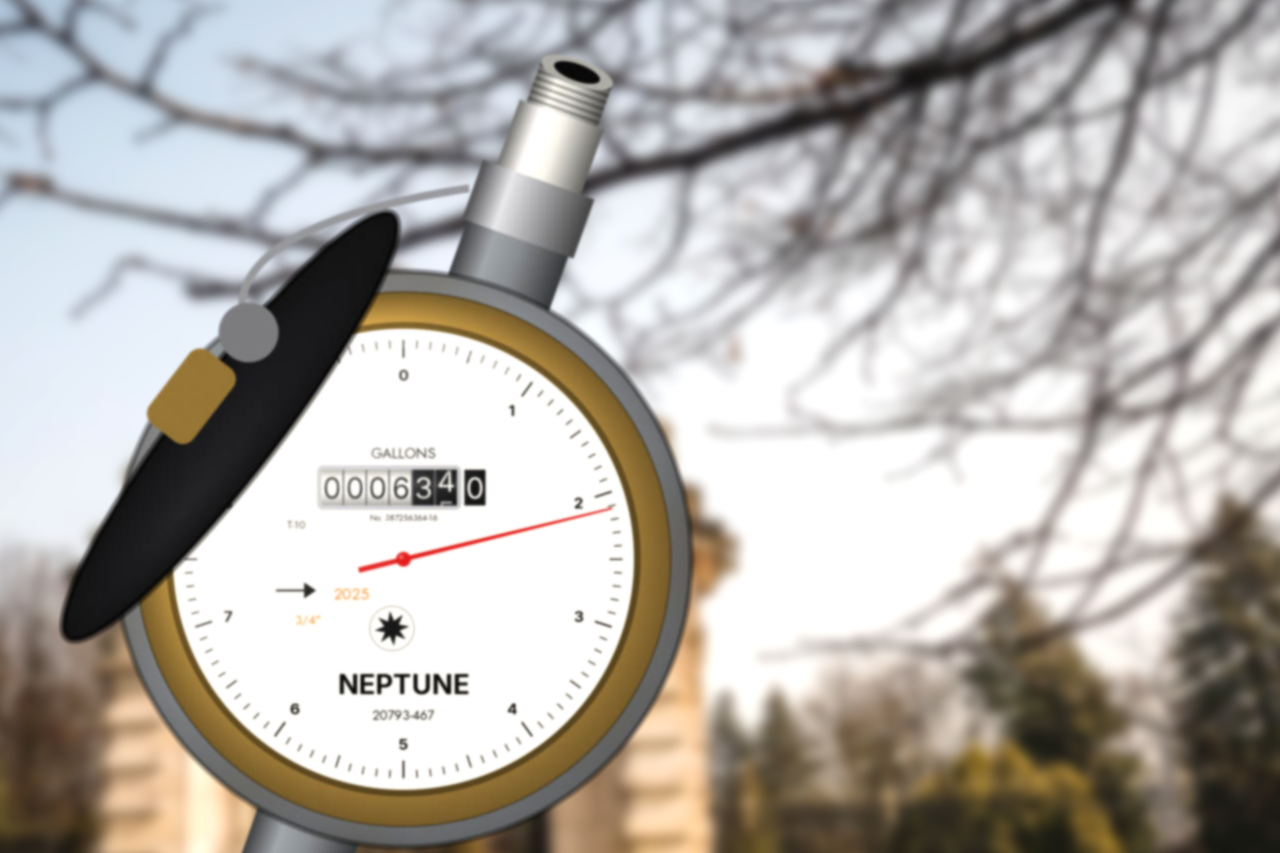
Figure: 6342.1
